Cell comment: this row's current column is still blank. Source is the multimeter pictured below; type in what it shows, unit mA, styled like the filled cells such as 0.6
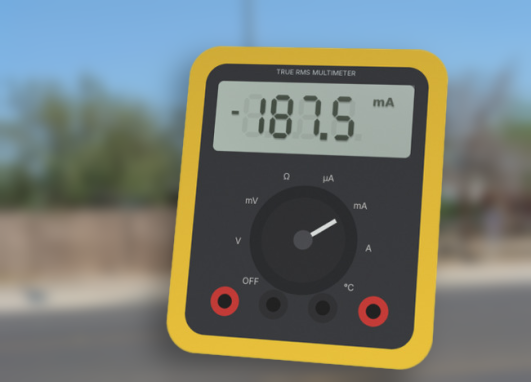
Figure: -187.5
